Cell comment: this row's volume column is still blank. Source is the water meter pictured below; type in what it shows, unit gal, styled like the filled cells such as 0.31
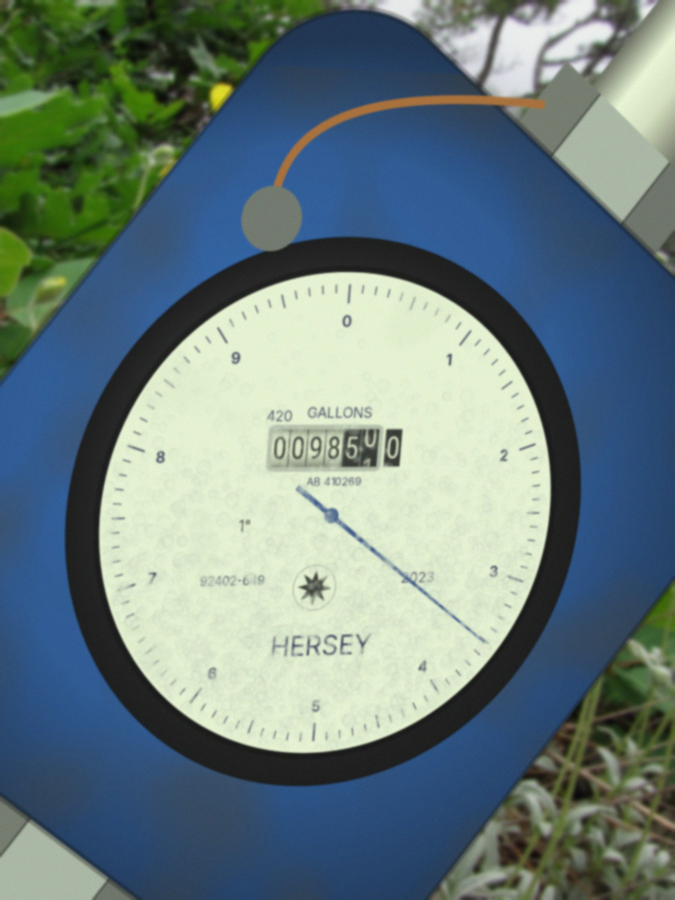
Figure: 98503.5
